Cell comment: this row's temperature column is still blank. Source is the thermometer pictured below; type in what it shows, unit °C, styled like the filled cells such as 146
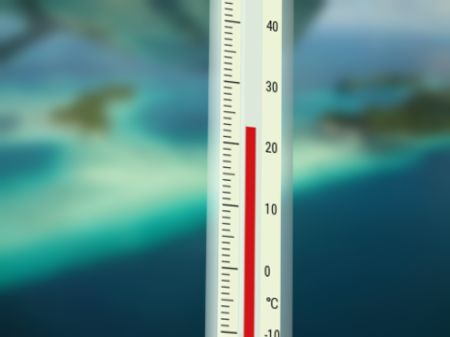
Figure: 23
